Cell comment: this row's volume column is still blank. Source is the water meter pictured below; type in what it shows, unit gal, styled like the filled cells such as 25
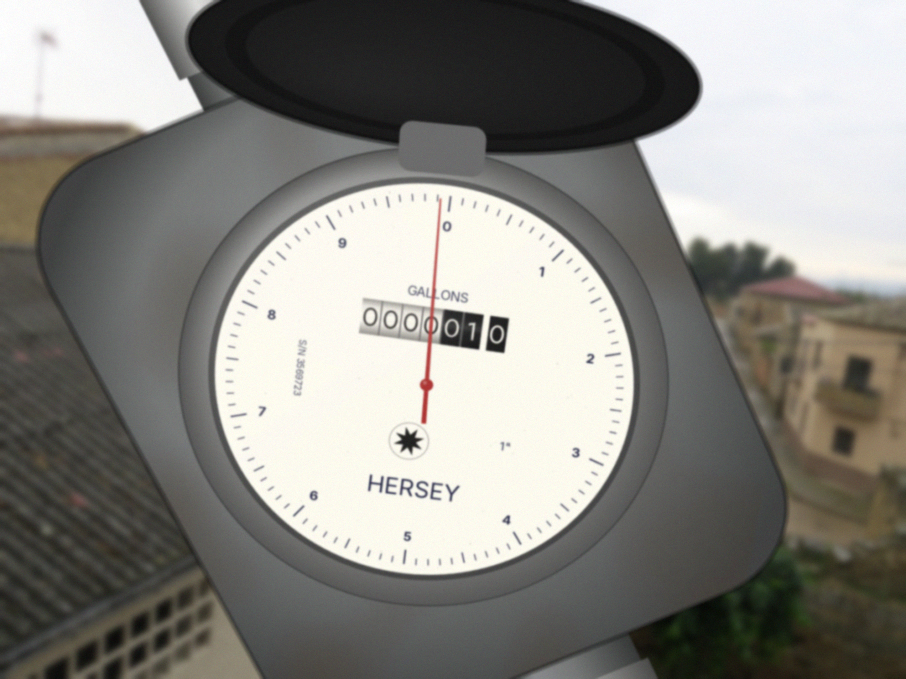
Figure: 9.9
